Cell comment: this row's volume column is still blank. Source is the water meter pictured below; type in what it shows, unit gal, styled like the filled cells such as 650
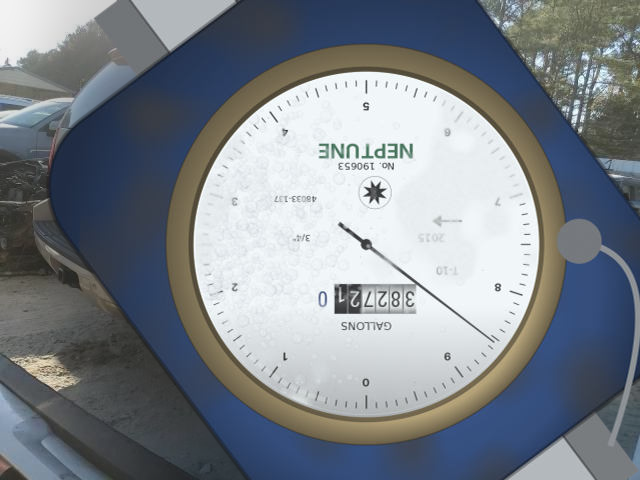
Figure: 3827208.5
